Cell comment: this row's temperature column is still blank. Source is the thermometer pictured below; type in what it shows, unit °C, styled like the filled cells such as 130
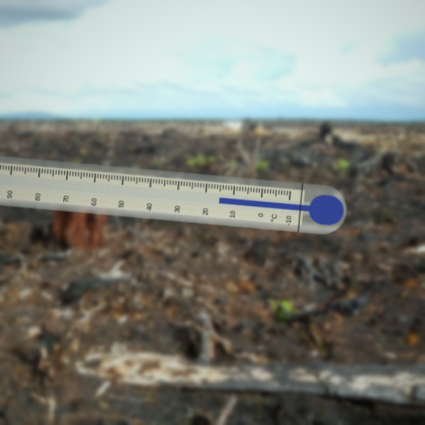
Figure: 15
